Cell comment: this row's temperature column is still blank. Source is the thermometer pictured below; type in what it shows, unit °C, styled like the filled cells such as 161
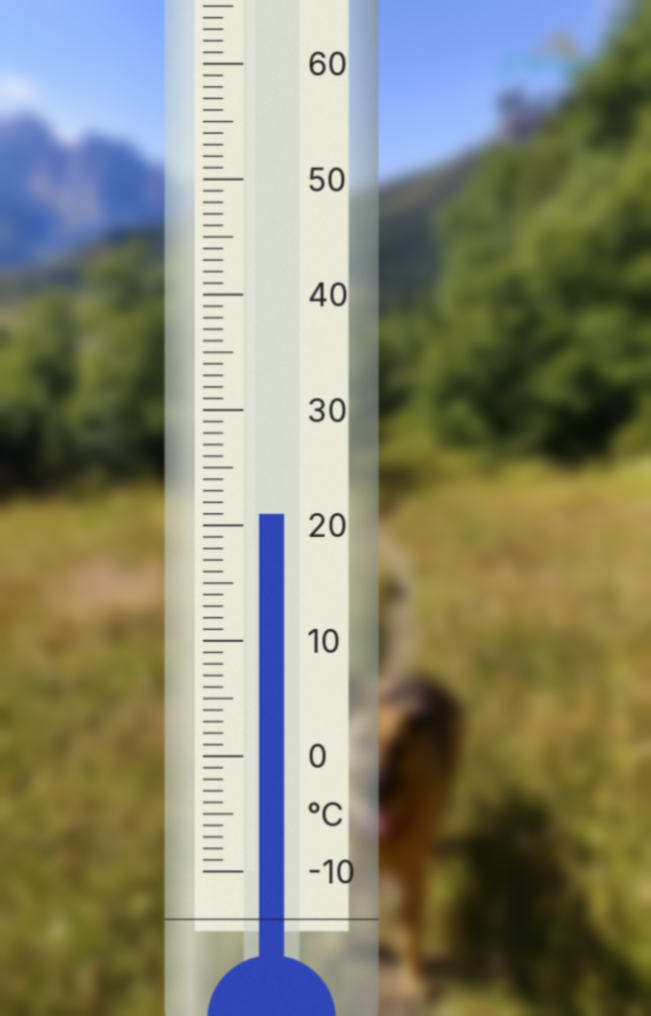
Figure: 21
